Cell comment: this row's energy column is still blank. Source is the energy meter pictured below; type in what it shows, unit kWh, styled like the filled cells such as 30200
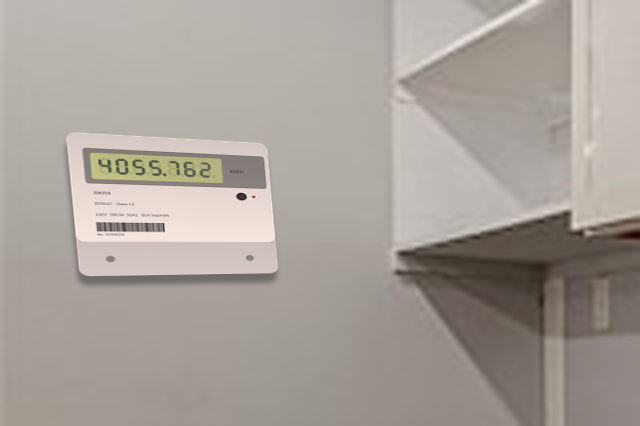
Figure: 4055.762
